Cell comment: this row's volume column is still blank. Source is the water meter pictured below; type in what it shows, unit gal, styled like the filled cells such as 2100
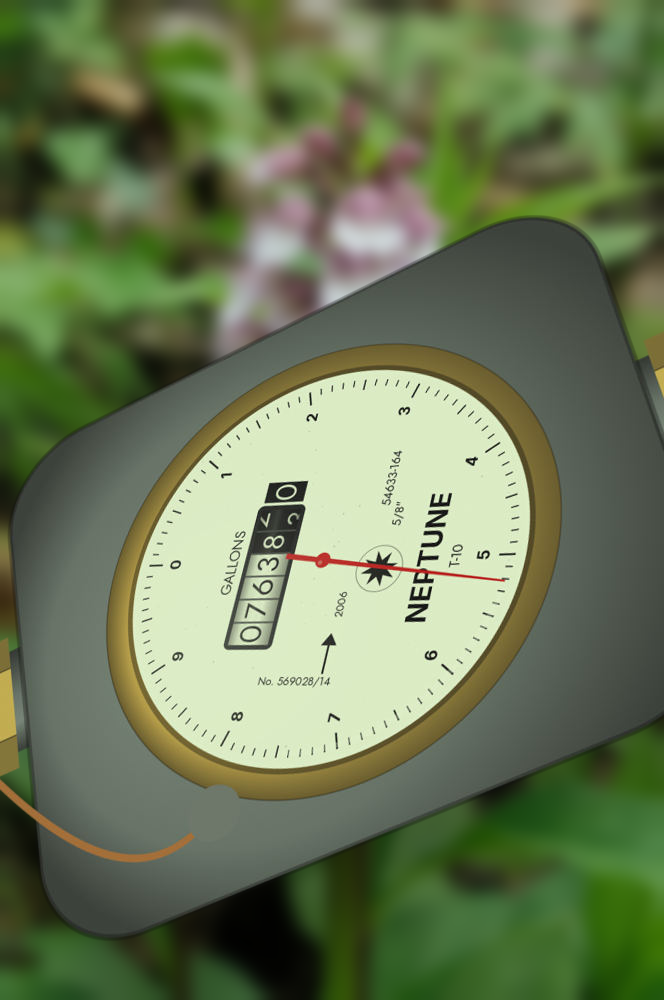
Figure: 763825.2
